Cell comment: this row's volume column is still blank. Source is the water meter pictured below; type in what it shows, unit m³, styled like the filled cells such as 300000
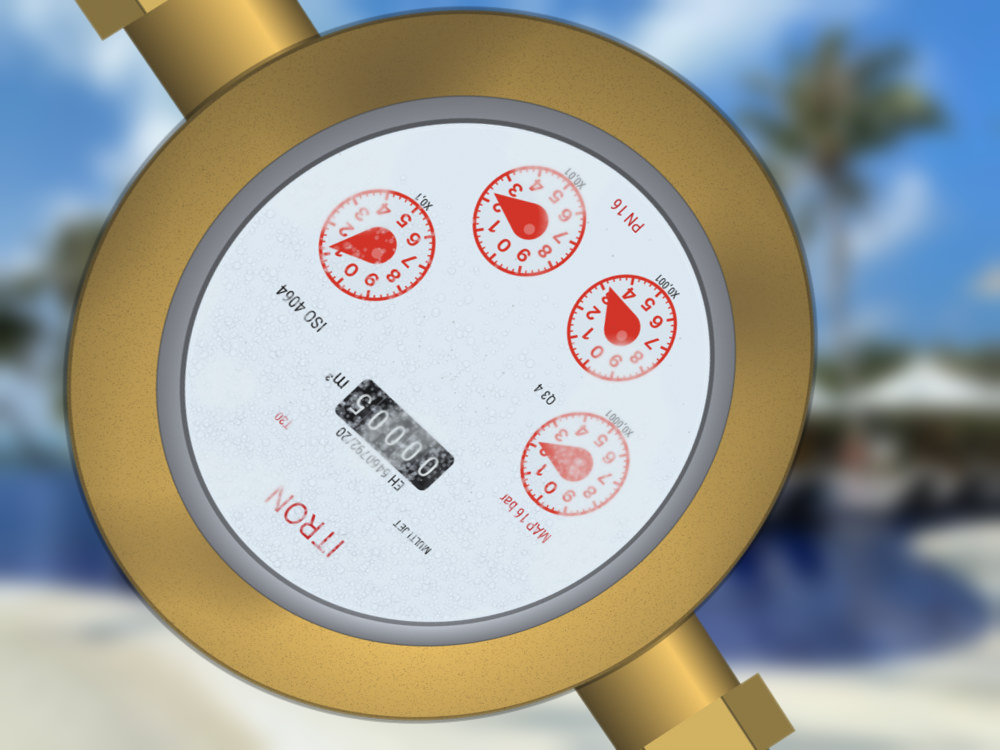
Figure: 5.1232
